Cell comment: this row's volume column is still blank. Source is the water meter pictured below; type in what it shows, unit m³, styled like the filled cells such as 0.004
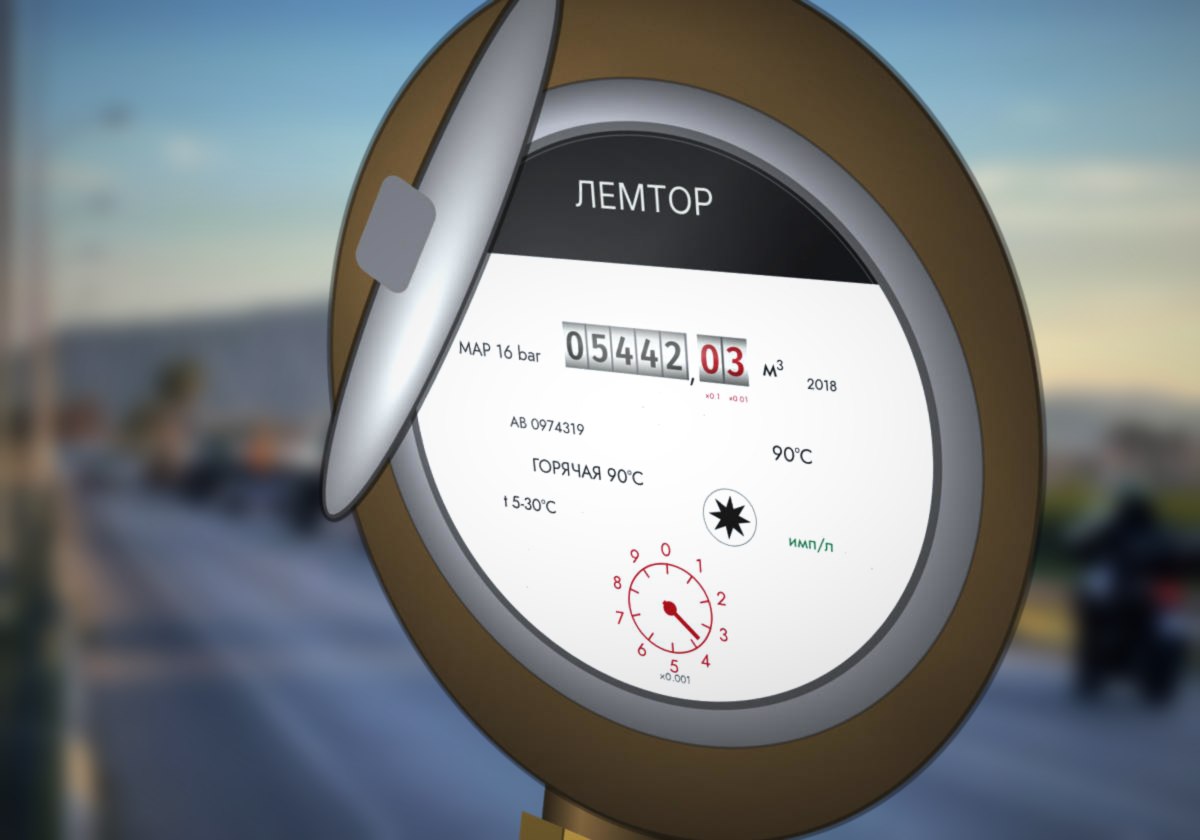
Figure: 5442.033
